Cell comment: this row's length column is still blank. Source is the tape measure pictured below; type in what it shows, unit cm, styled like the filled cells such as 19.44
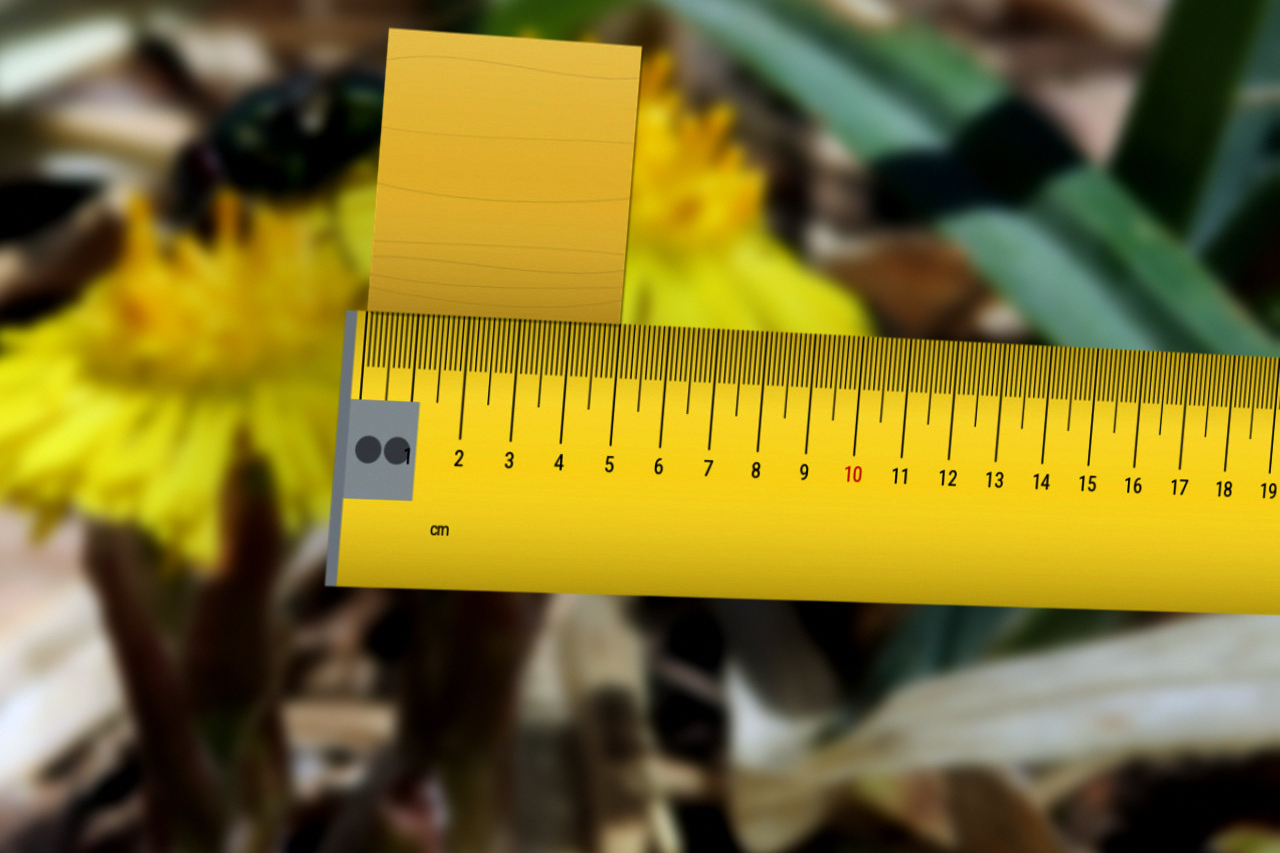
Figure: 5
